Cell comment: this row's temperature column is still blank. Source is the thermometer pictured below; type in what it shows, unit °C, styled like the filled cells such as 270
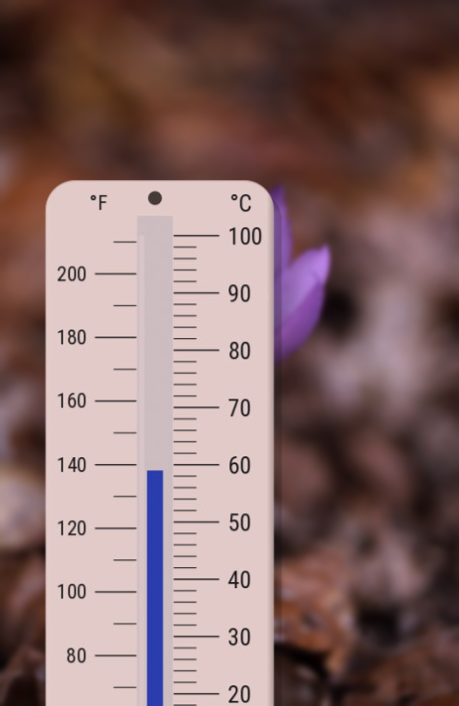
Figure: 59
